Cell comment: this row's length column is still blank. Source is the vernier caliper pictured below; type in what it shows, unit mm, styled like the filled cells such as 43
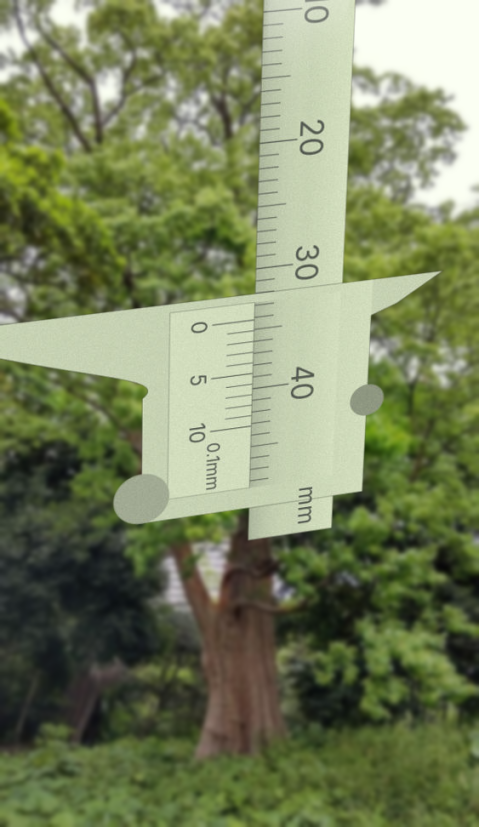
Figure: 34.2
